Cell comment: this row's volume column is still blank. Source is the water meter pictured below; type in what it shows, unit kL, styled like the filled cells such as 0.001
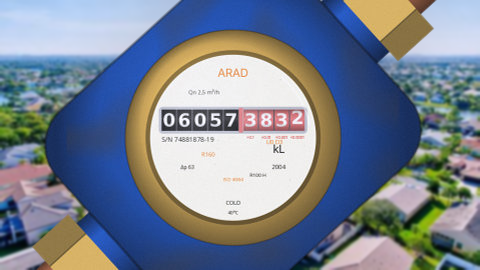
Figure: 6057.3832
